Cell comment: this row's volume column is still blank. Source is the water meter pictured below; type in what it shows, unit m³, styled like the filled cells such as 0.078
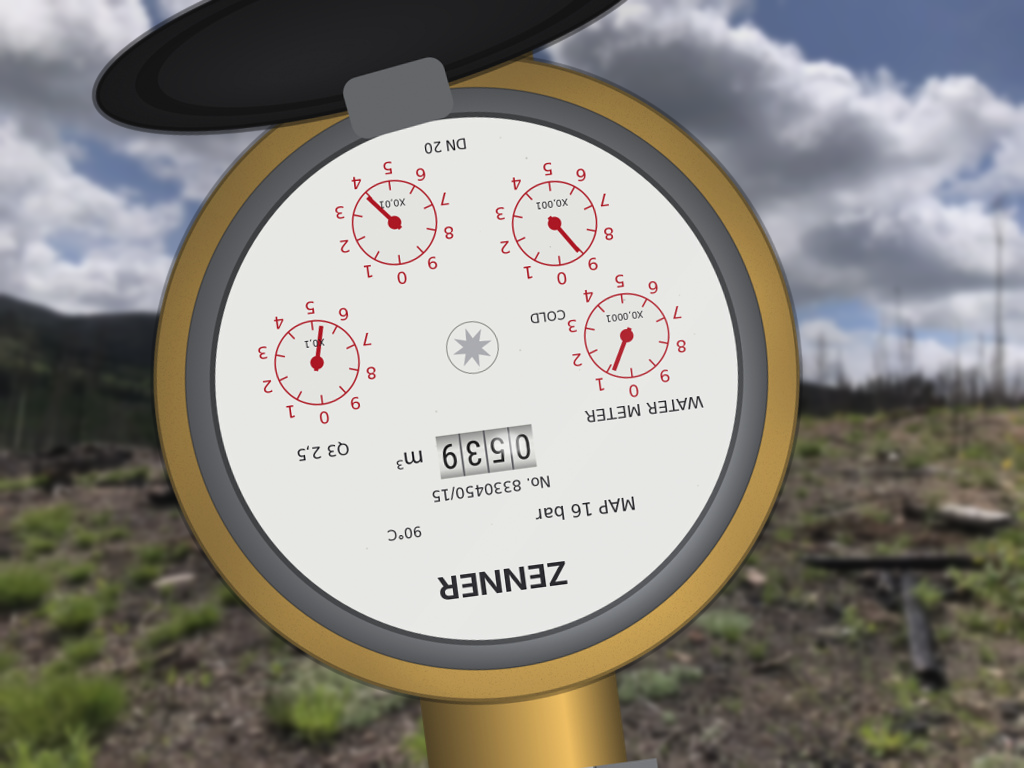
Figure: 539.5390
